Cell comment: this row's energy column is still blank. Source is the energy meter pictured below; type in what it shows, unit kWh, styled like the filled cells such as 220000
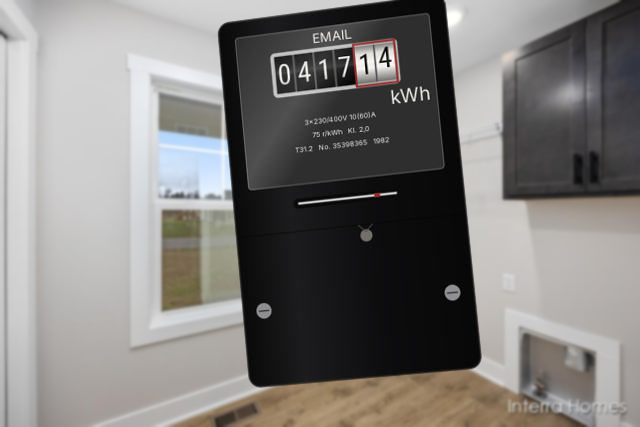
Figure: 417.14
